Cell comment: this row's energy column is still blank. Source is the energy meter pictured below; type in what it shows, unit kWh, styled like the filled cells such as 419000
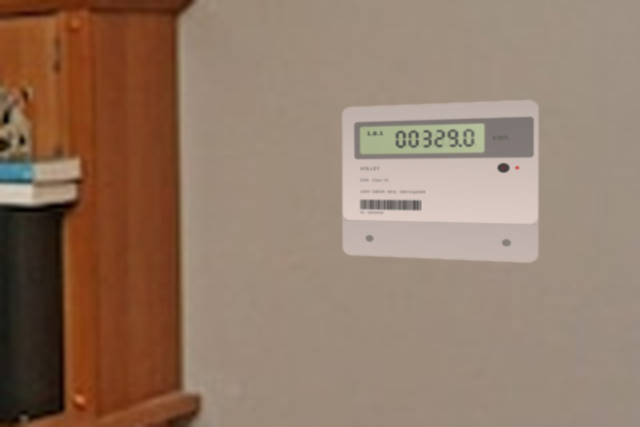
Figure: 329.0
